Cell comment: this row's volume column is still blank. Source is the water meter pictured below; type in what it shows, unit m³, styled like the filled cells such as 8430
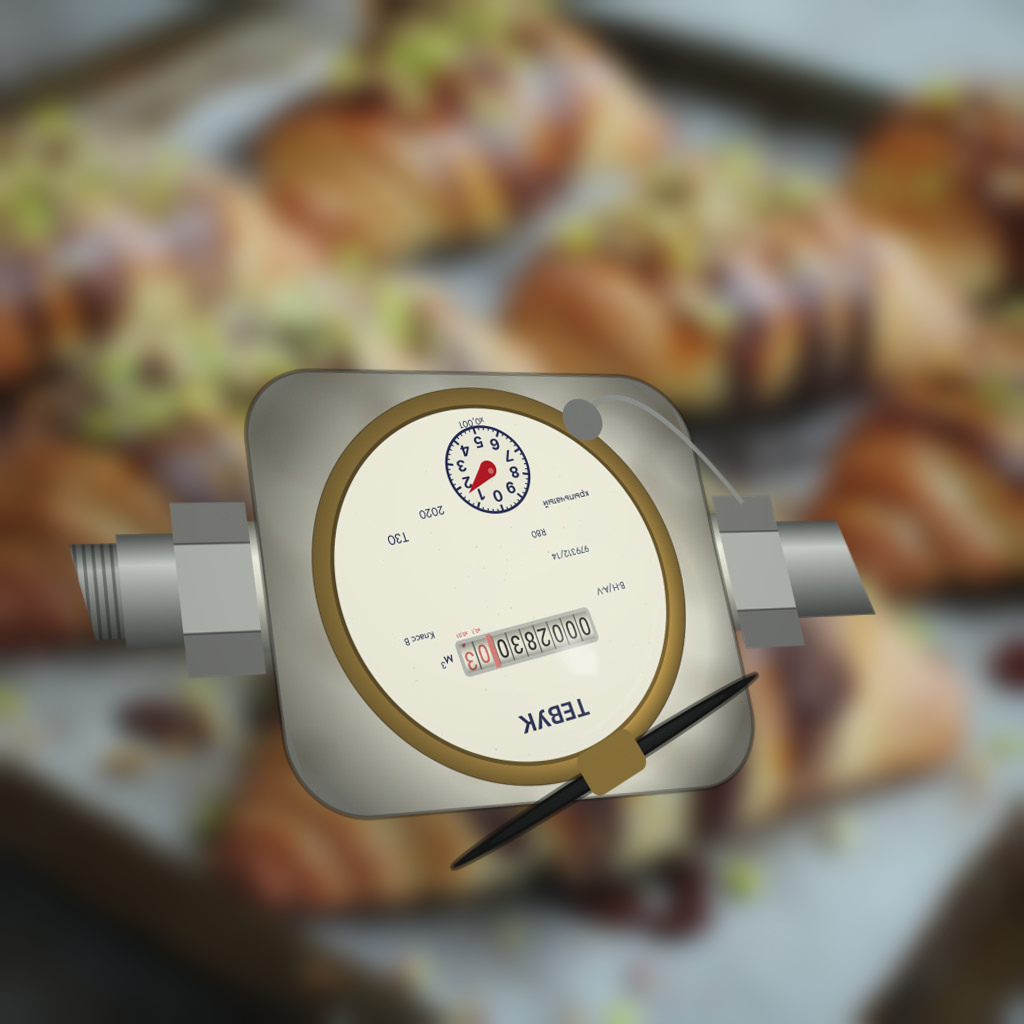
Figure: 2830.031
